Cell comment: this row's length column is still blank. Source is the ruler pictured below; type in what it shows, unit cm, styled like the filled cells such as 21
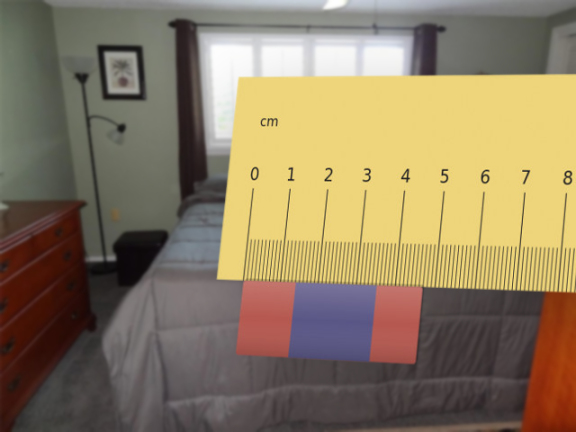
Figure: 4.7
